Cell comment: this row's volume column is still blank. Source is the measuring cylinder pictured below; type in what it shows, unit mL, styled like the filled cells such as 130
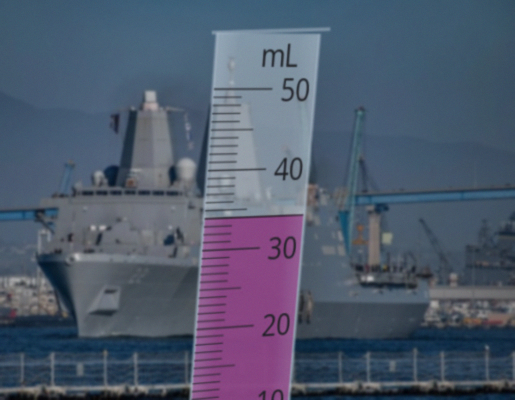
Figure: 34
